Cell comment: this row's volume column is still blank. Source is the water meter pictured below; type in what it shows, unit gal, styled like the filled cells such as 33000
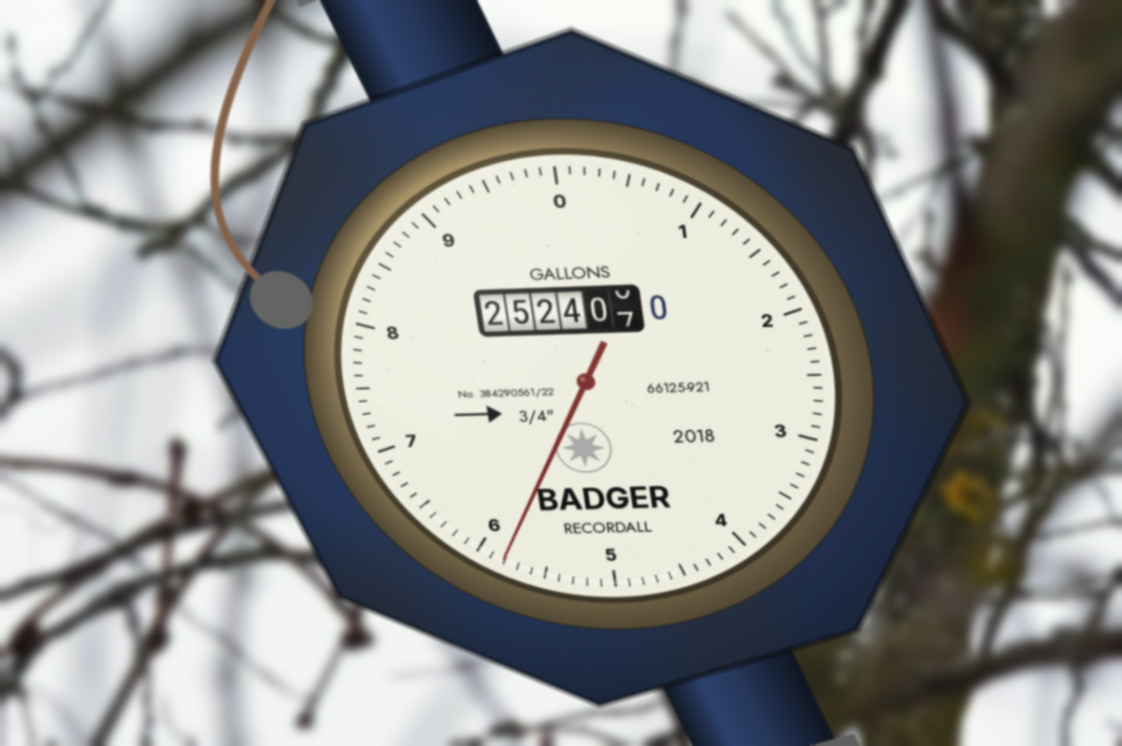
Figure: 2524065.8
